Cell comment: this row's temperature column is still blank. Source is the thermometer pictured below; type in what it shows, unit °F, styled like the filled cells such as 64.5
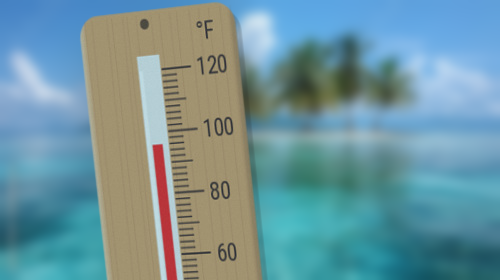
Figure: 96
